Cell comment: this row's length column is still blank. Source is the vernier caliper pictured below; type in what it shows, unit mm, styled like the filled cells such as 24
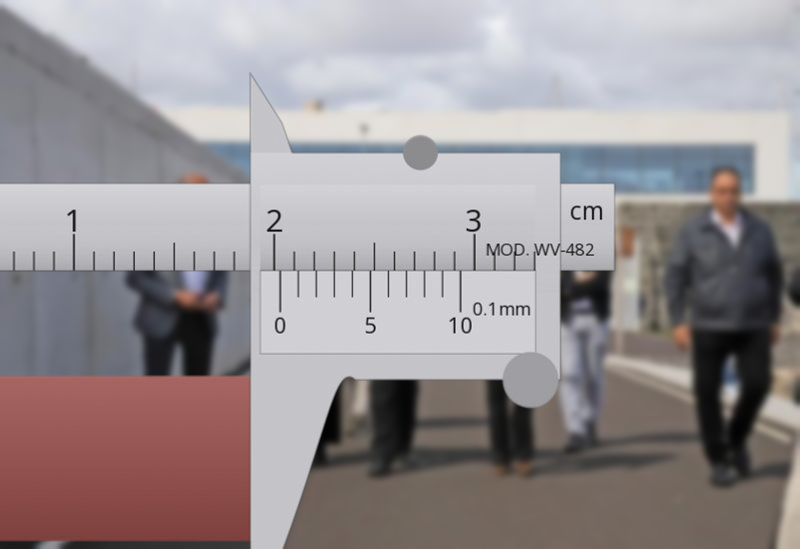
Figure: 20.3
